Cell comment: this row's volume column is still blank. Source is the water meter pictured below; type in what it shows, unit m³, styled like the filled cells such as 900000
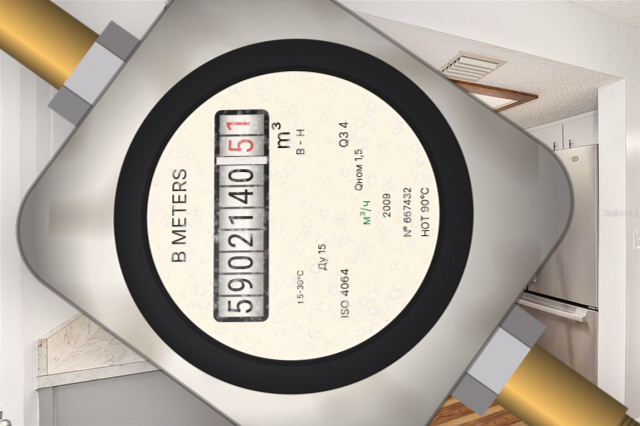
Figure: 5902140.51
